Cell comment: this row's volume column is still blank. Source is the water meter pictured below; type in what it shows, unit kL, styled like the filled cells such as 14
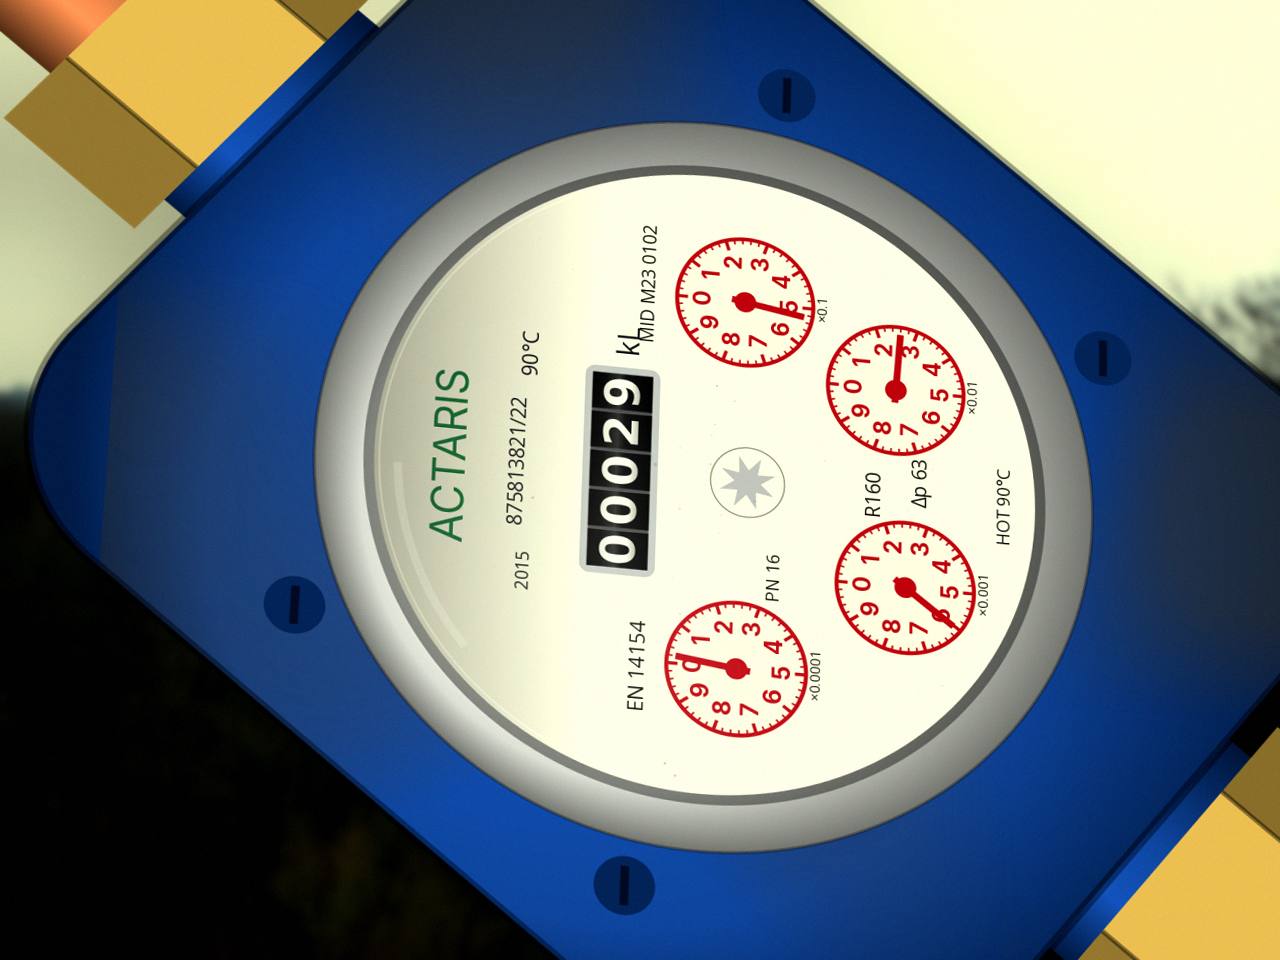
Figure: 29.5260
